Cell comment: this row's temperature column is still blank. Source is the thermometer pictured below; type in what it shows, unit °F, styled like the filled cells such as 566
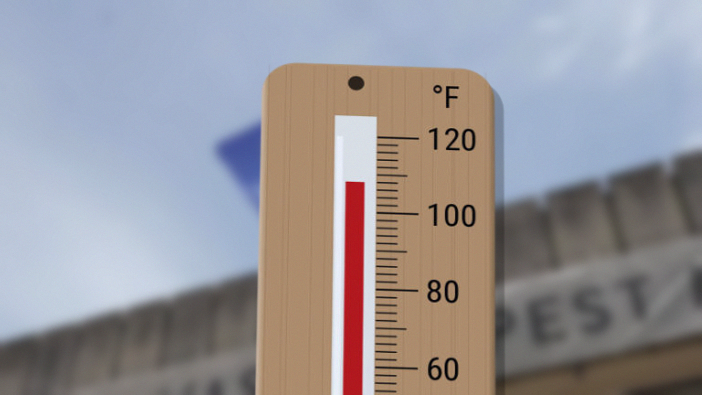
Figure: 108
